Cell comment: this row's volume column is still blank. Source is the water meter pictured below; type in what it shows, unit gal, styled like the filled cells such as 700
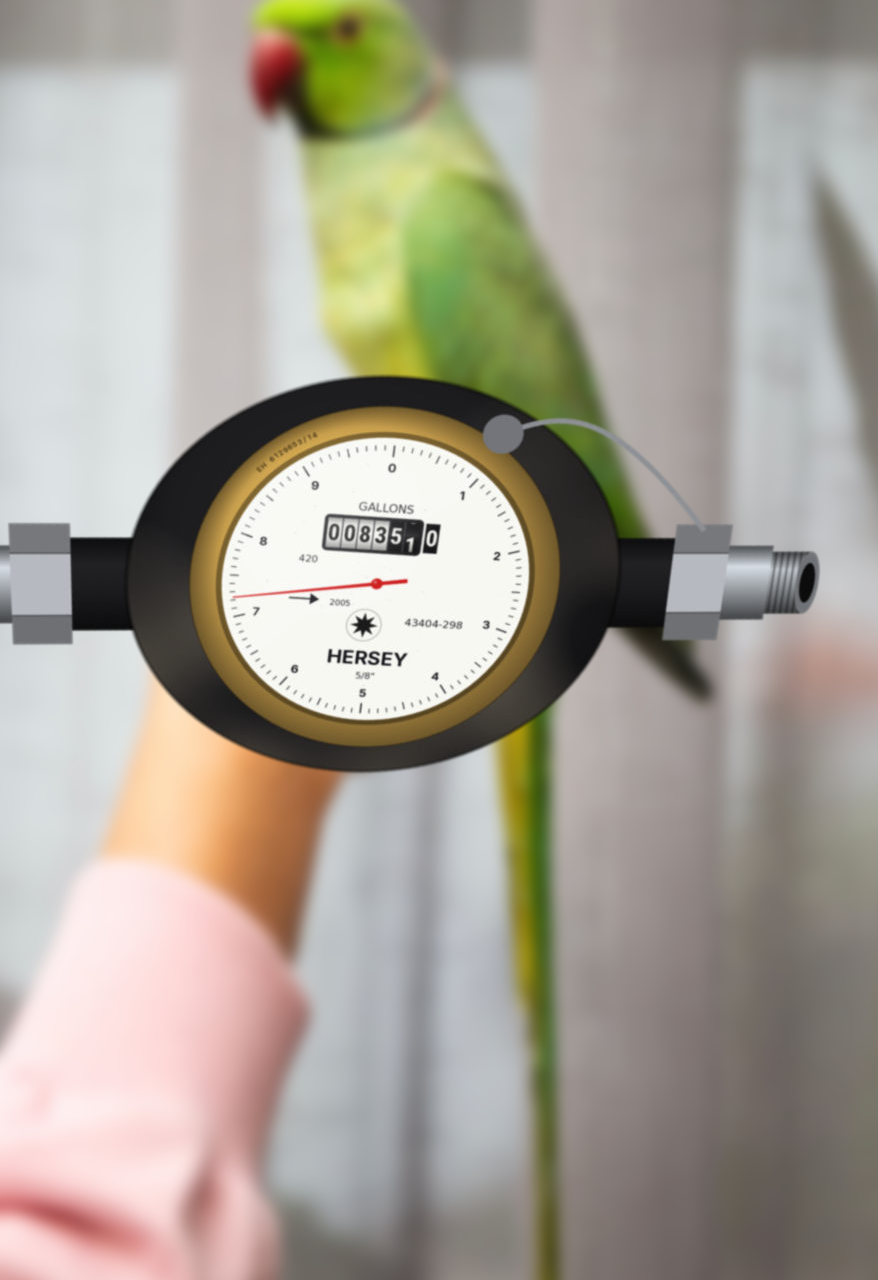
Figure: 83507.2
